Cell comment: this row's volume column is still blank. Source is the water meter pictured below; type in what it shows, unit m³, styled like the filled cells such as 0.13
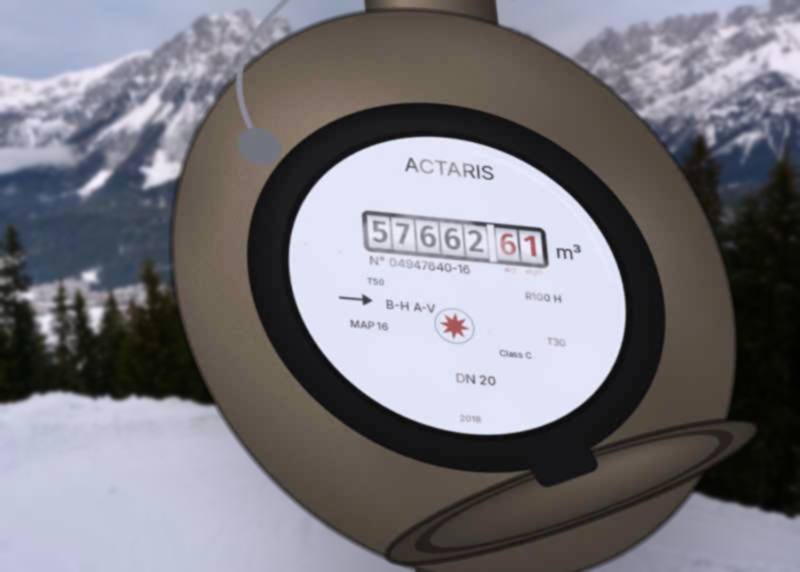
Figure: 57662.61
